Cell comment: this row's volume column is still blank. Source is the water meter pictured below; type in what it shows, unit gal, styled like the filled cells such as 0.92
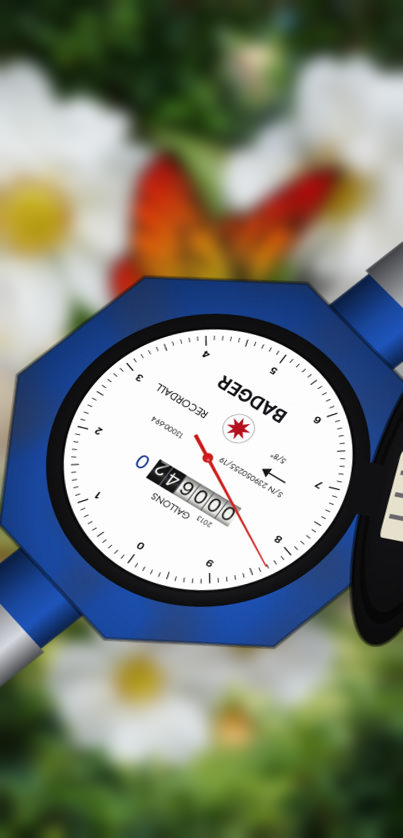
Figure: 6418.3
